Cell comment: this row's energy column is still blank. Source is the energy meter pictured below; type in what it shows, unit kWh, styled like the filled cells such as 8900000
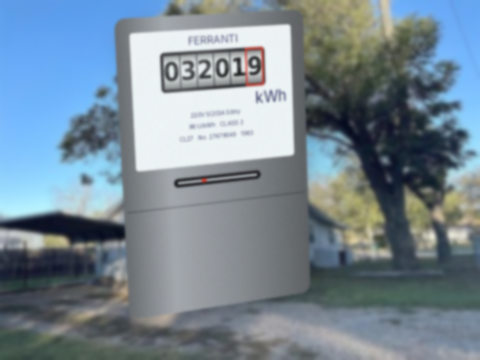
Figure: 3201.9
